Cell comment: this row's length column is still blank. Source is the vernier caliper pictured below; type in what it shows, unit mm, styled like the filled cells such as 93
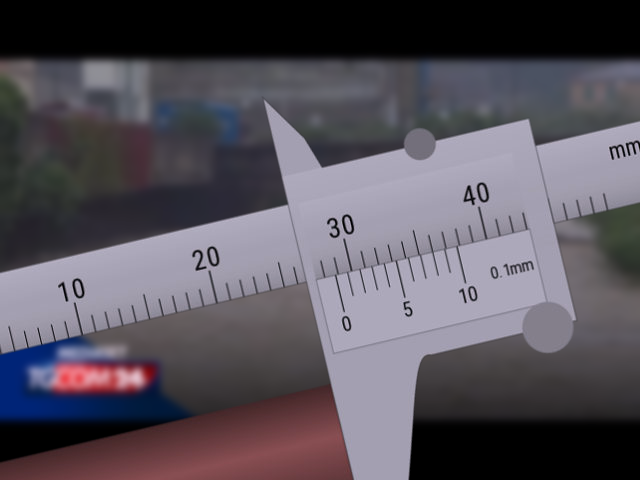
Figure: 28.8
